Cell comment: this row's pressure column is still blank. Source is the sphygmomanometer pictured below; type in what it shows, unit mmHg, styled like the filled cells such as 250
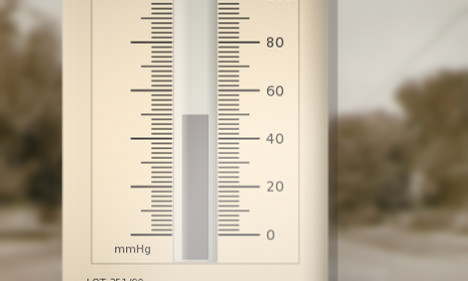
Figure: 50
